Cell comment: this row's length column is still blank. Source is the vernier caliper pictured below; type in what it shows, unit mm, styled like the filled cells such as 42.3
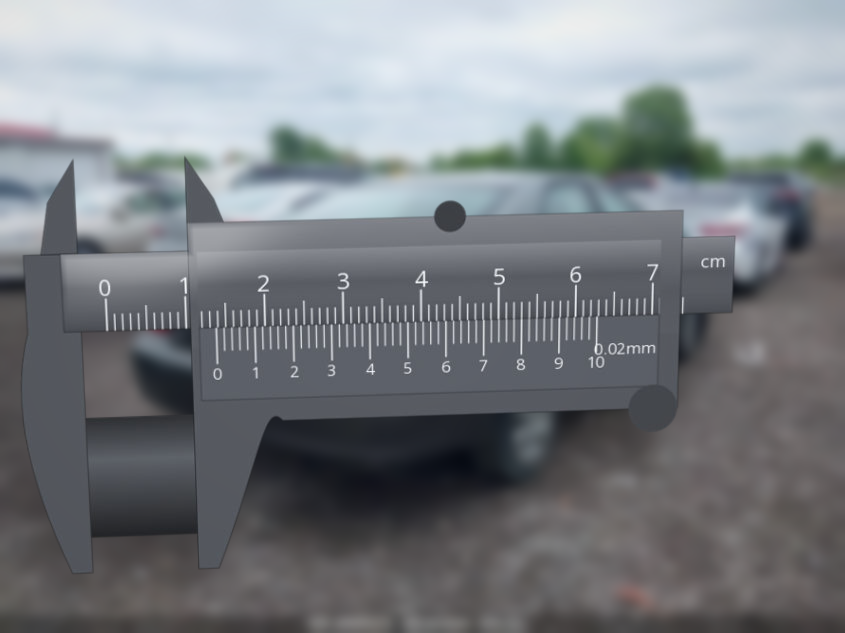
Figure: 13.8
